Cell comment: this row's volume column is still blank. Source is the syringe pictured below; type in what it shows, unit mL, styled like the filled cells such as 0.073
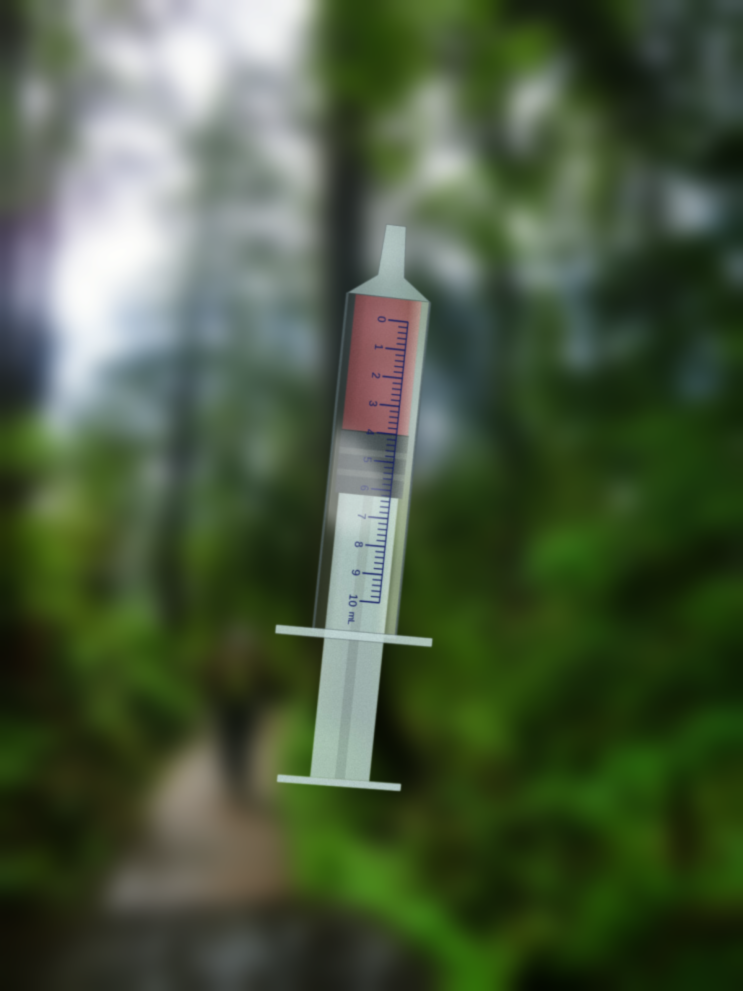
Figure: 4
